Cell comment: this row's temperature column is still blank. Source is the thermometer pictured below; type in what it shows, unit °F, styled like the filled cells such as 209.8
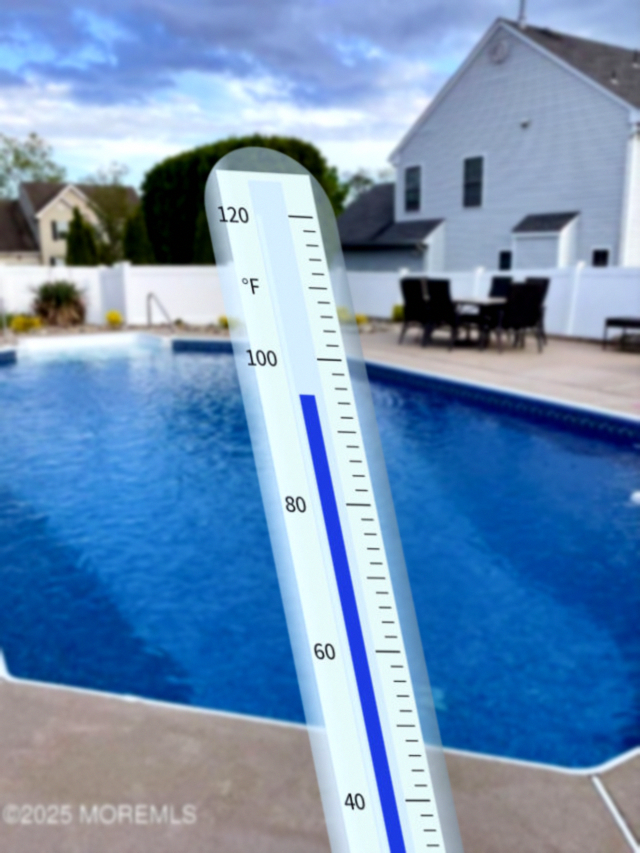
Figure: 95
